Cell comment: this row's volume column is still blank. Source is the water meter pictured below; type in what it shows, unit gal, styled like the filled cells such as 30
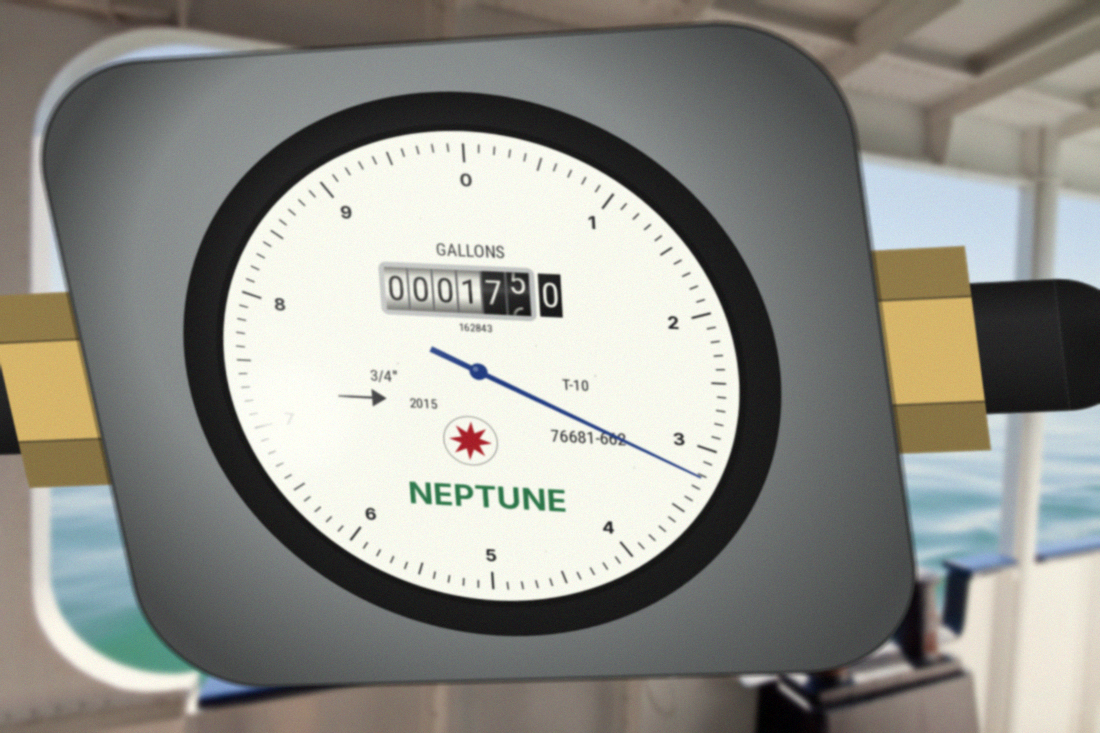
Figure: 1753.2
